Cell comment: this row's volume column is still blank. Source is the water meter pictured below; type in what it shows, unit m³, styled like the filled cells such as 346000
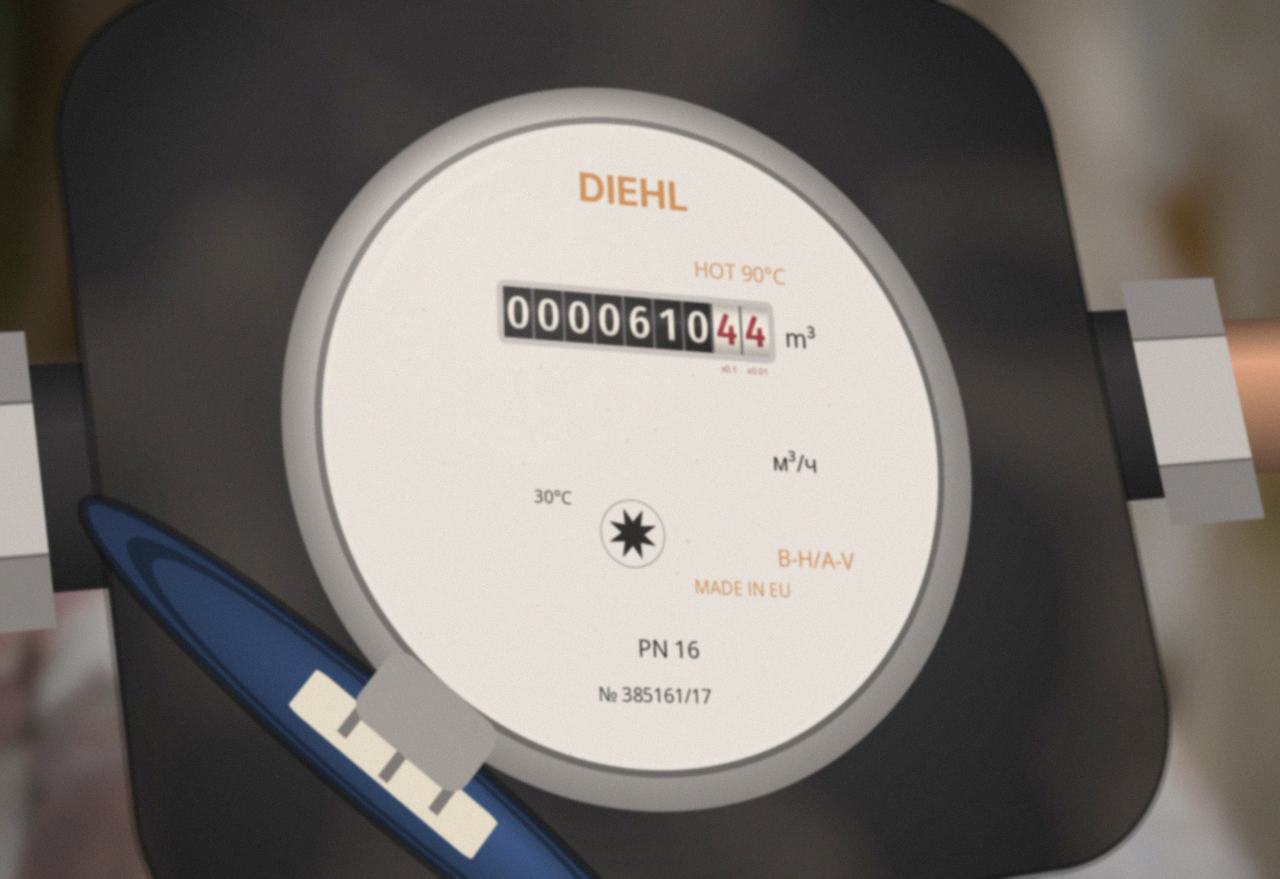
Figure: 610.44
